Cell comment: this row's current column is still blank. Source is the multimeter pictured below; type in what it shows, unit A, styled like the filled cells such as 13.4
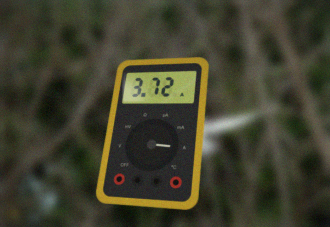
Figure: 3.72
